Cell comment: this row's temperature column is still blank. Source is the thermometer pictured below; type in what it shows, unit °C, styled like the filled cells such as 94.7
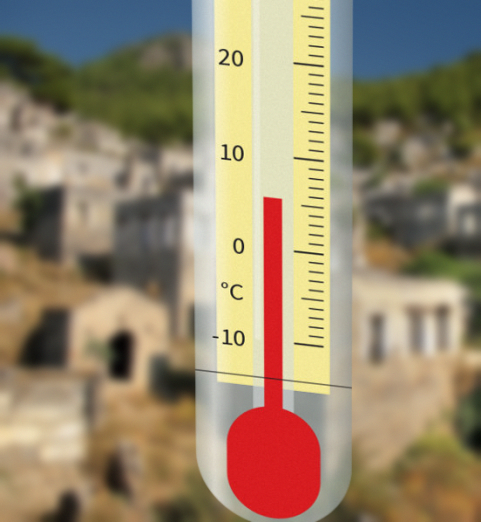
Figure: 5.5
